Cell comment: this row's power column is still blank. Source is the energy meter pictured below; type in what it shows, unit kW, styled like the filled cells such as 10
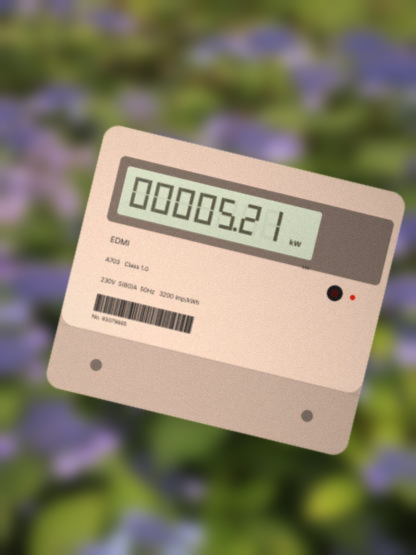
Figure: 5.21
